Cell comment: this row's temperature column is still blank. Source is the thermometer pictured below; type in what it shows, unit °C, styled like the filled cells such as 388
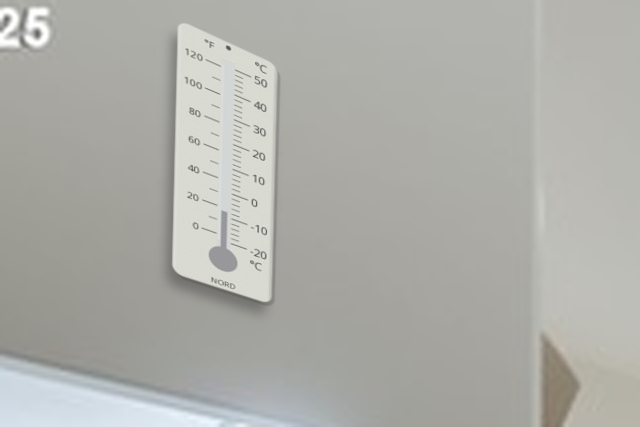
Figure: -8
